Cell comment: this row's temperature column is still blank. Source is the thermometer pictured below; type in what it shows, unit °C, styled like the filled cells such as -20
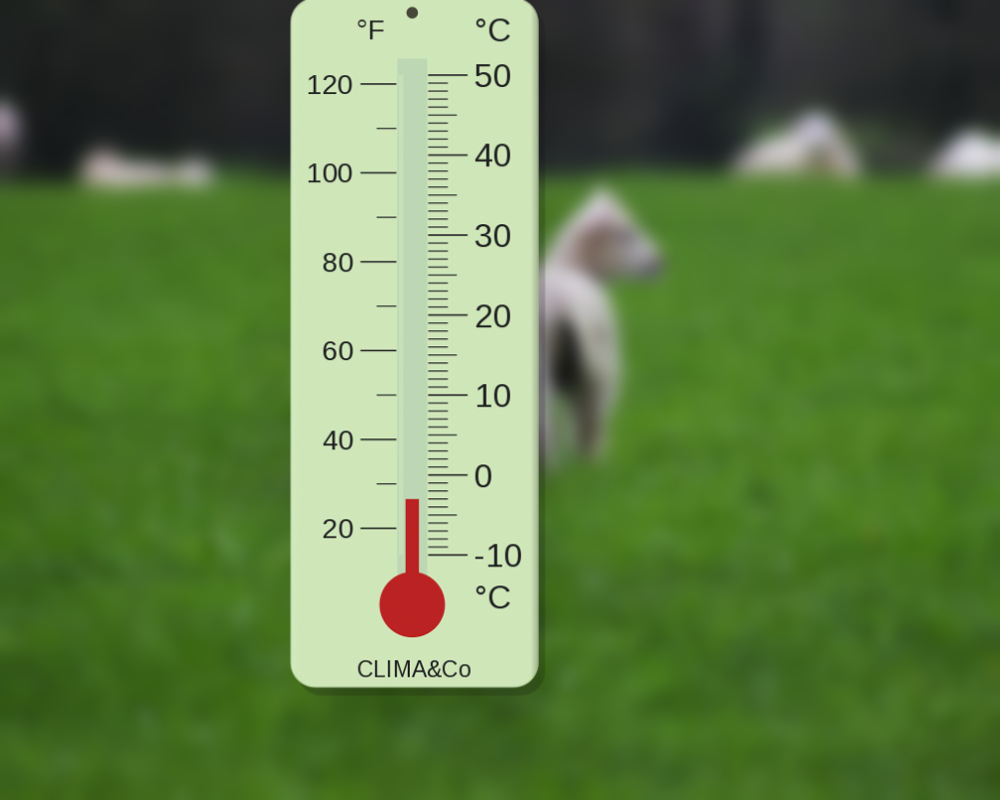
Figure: -3
